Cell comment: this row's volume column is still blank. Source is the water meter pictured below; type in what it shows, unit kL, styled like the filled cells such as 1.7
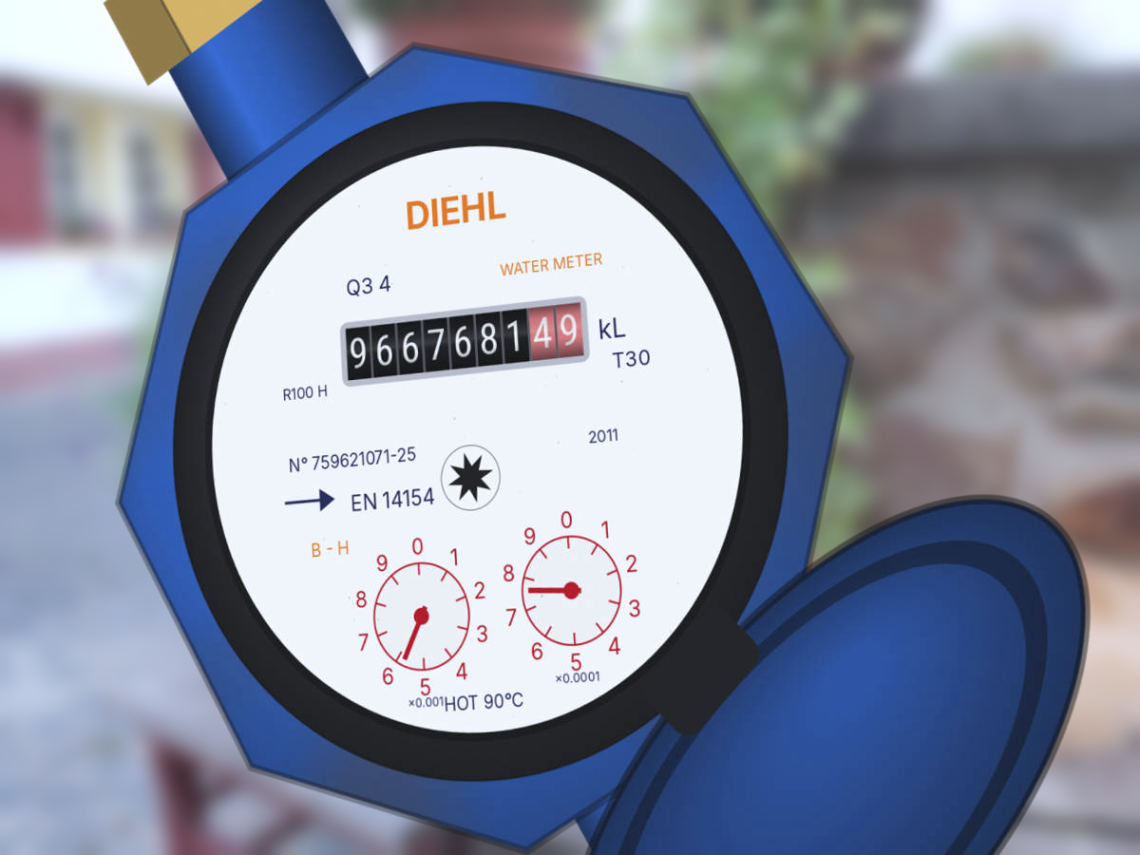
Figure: 9667681.4957
